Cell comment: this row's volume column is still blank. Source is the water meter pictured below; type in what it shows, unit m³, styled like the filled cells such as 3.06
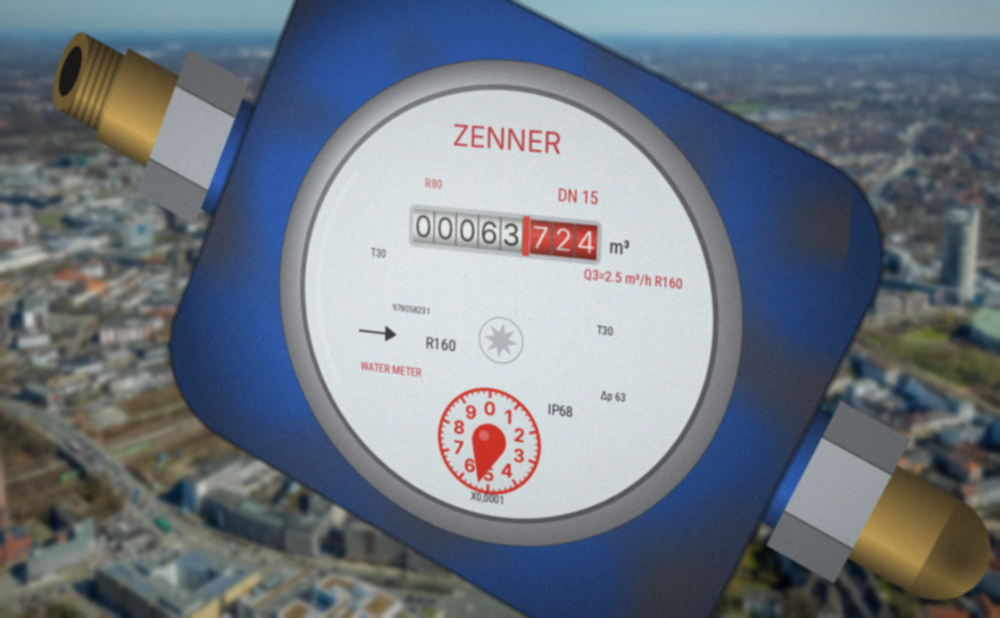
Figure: 63.7245
